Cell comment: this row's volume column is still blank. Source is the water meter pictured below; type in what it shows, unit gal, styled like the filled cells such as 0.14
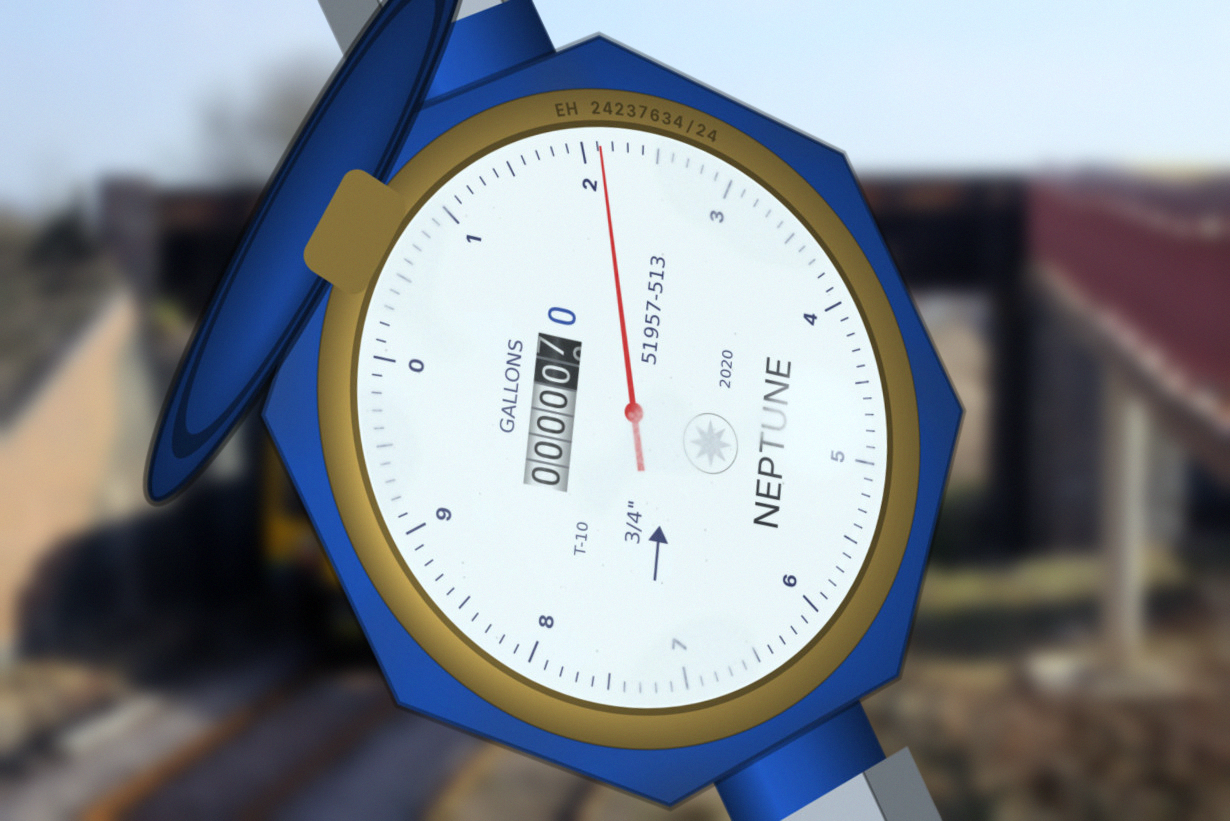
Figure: 72.1
